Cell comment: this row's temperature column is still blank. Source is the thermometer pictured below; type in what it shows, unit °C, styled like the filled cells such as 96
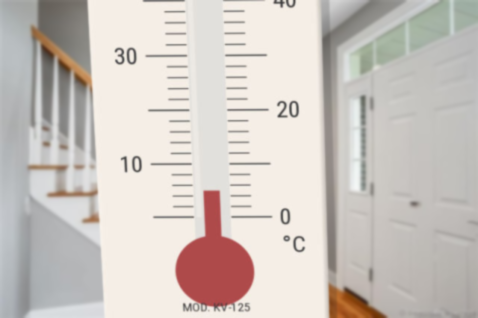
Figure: 5
